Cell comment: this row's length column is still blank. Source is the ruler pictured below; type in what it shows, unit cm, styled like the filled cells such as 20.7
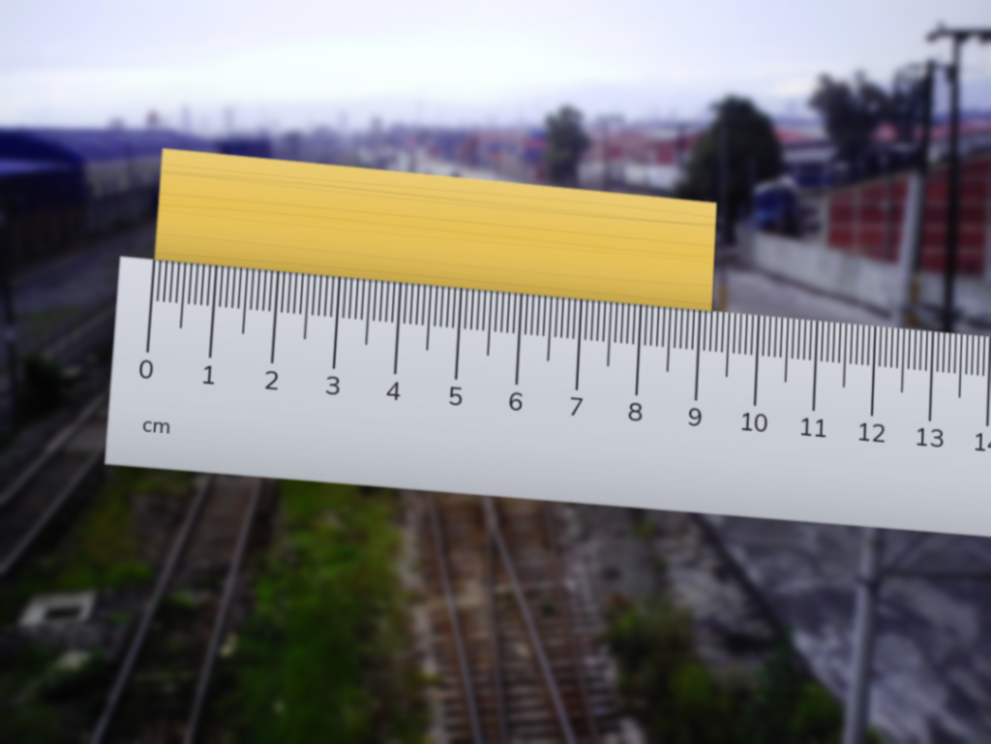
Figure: 9.2
